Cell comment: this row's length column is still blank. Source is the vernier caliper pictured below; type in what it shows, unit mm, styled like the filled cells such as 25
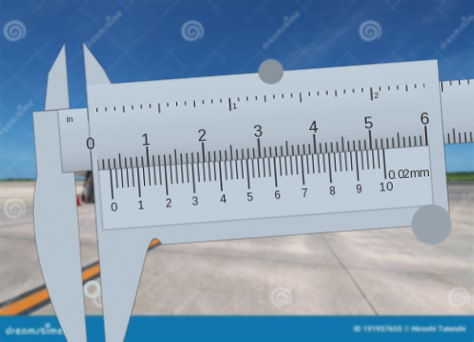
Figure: 3.2
